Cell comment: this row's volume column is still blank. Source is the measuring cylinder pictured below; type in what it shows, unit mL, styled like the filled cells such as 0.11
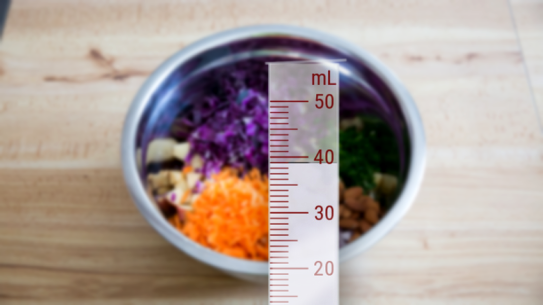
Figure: 39
